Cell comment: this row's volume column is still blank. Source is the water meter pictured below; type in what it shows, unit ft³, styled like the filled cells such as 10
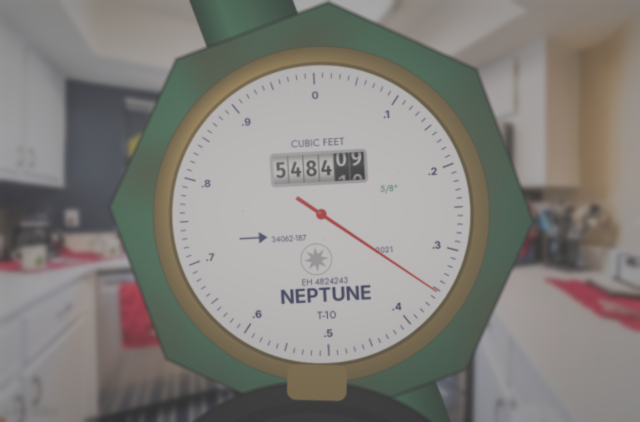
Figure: 548409.35
